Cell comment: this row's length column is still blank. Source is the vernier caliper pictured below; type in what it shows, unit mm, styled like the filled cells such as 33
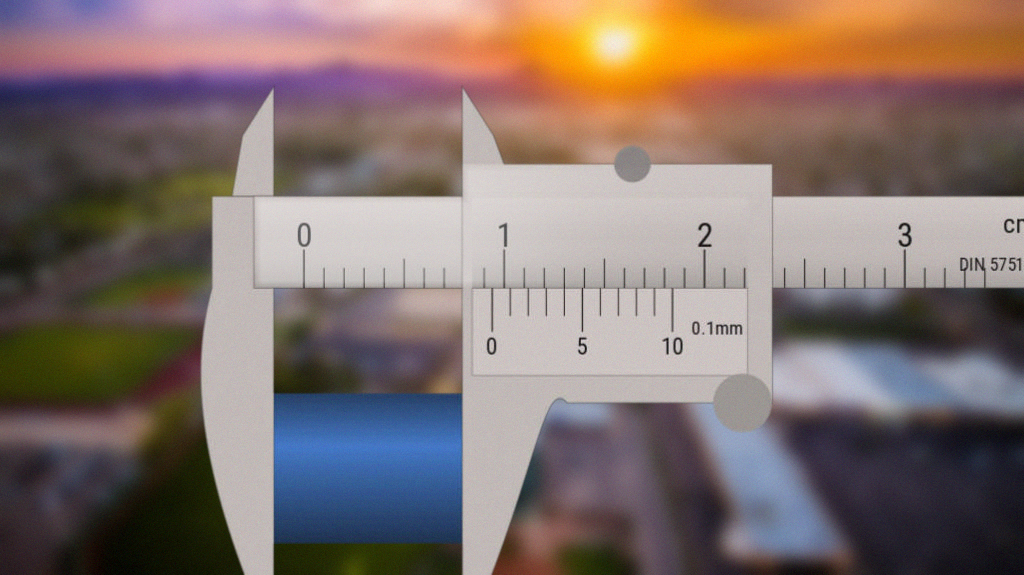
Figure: 9.4
